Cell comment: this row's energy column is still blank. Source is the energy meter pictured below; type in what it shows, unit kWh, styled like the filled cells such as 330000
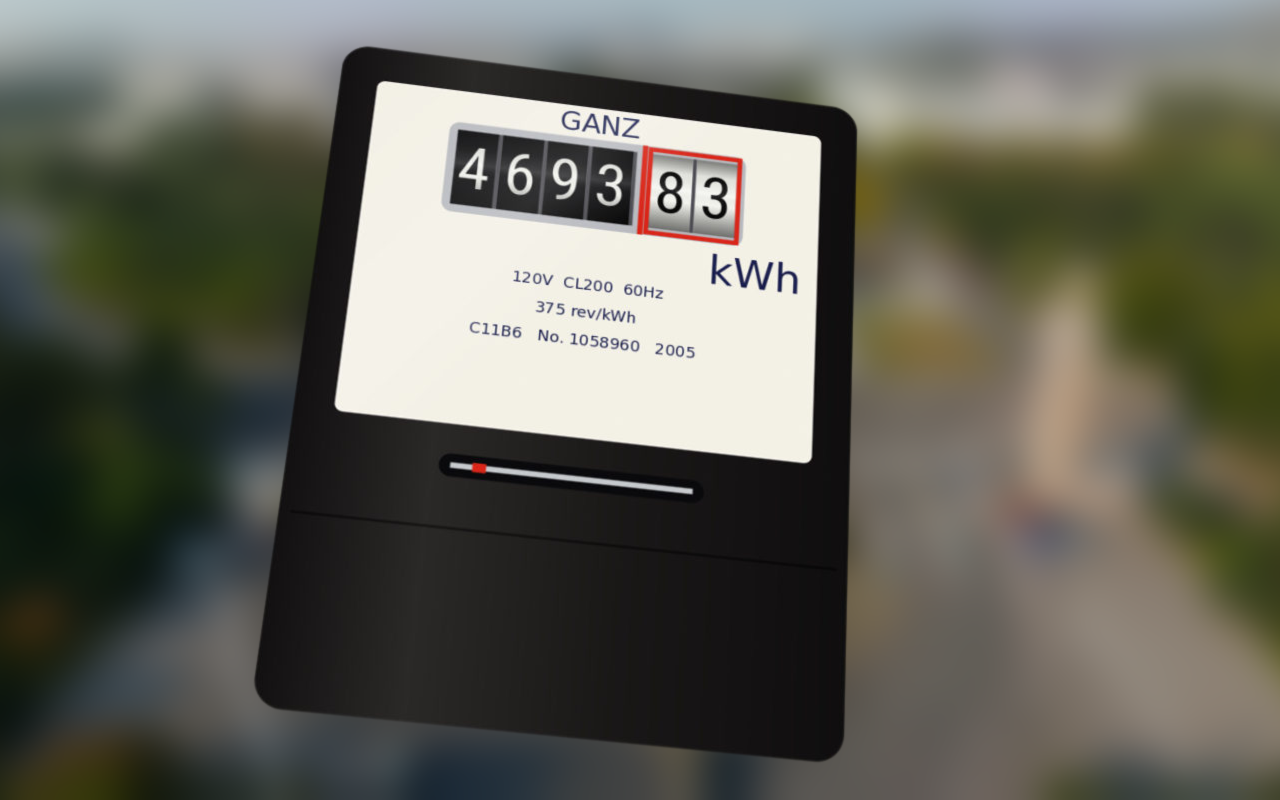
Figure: 4693.83
